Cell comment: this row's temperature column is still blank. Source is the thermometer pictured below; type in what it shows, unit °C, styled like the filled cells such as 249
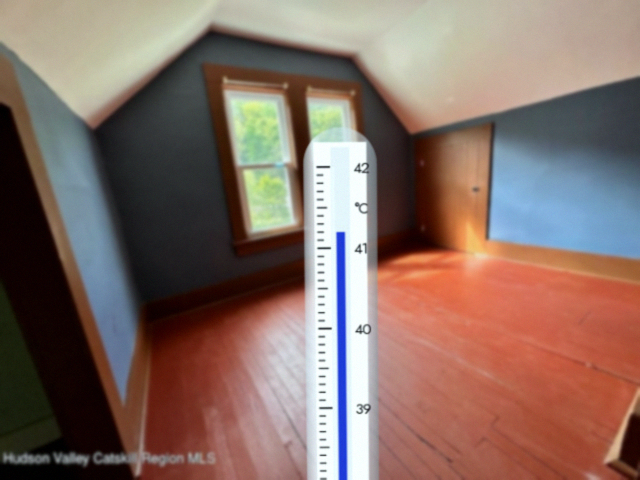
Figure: 41.2
